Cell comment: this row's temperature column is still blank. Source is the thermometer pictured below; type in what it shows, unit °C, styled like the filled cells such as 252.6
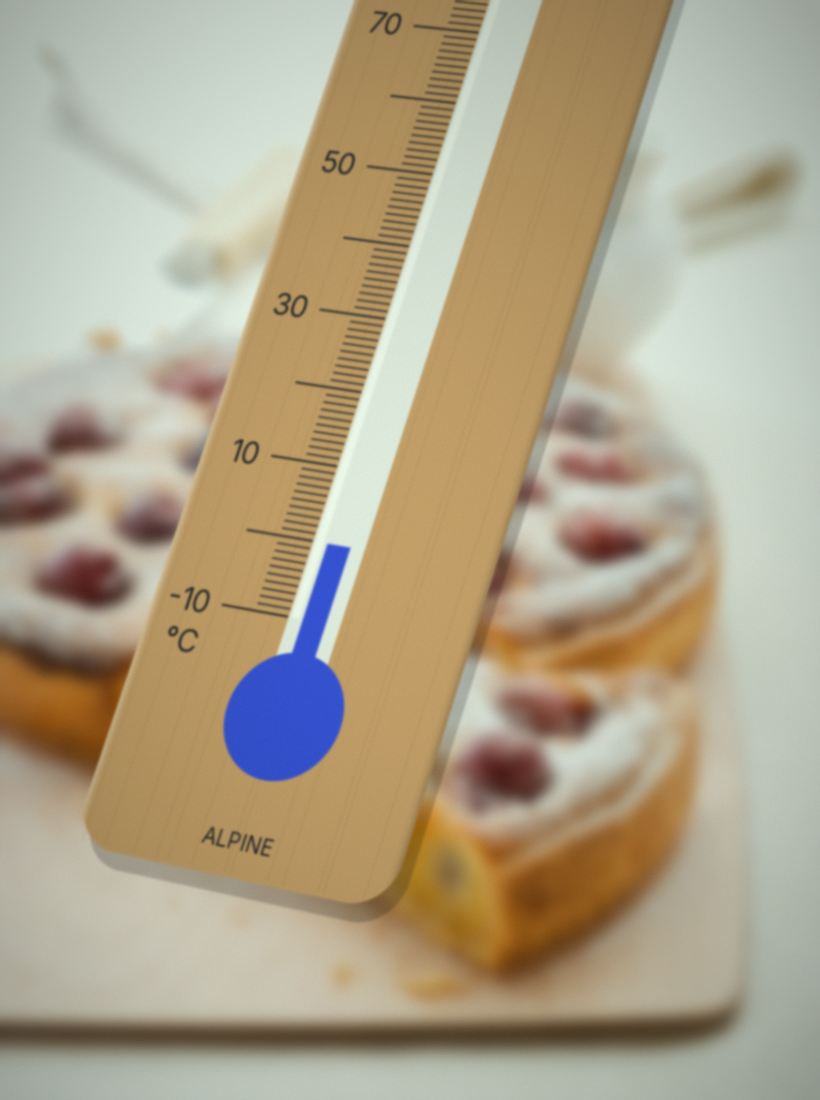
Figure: 0
